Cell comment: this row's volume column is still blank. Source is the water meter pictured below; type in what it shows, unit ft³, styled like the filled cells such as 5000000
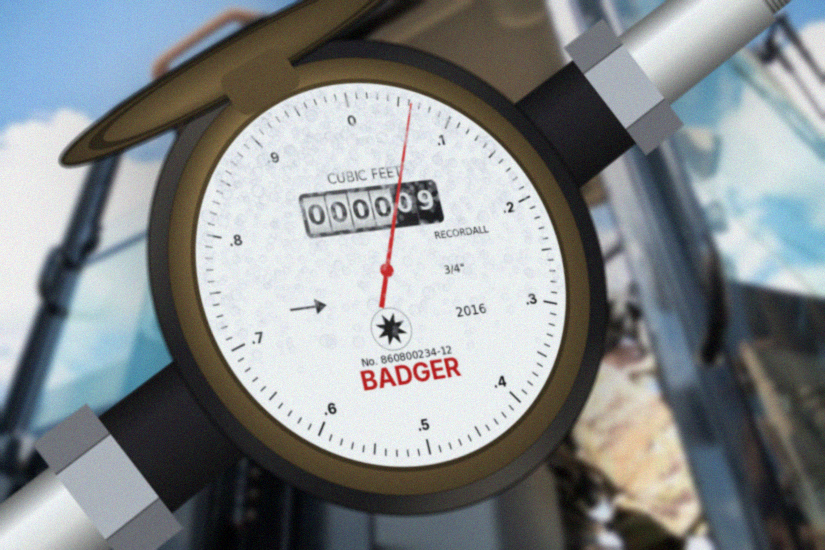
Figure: 9.06
